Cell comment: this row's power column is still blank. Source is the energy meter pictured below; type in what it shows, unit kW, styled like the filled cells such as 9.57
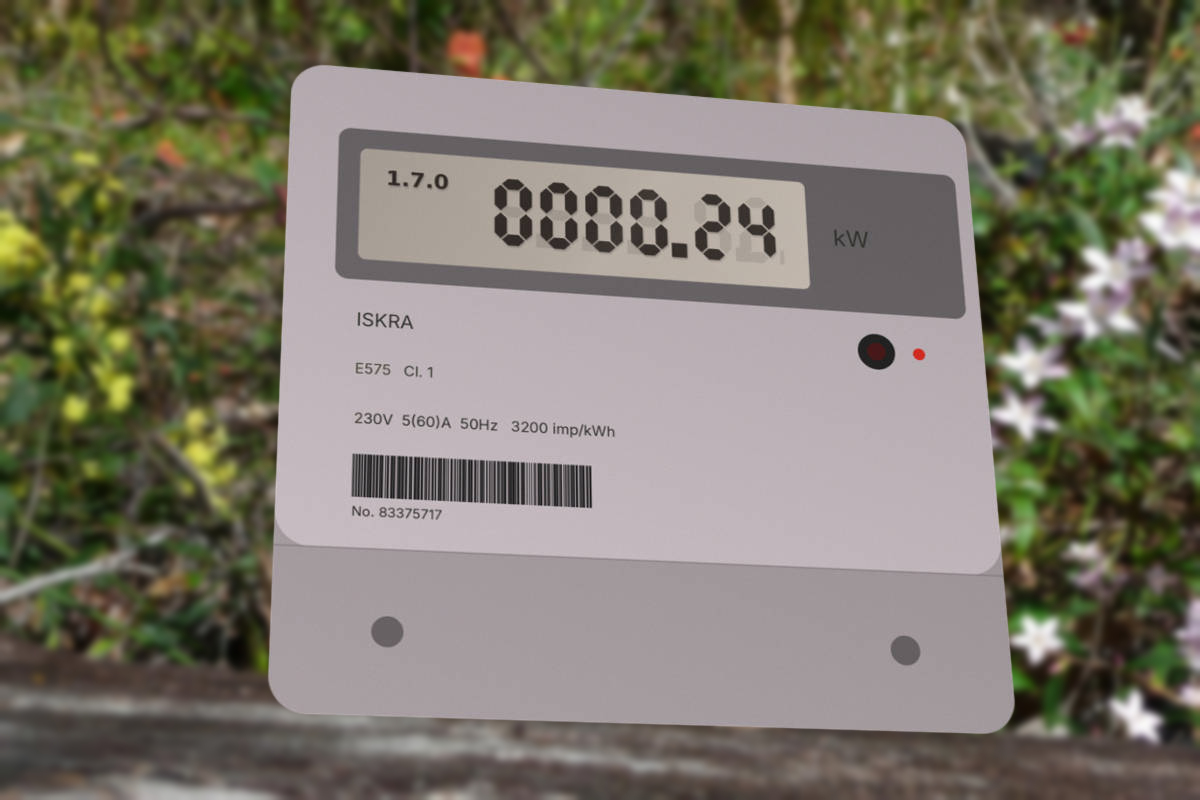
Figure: 0.24
